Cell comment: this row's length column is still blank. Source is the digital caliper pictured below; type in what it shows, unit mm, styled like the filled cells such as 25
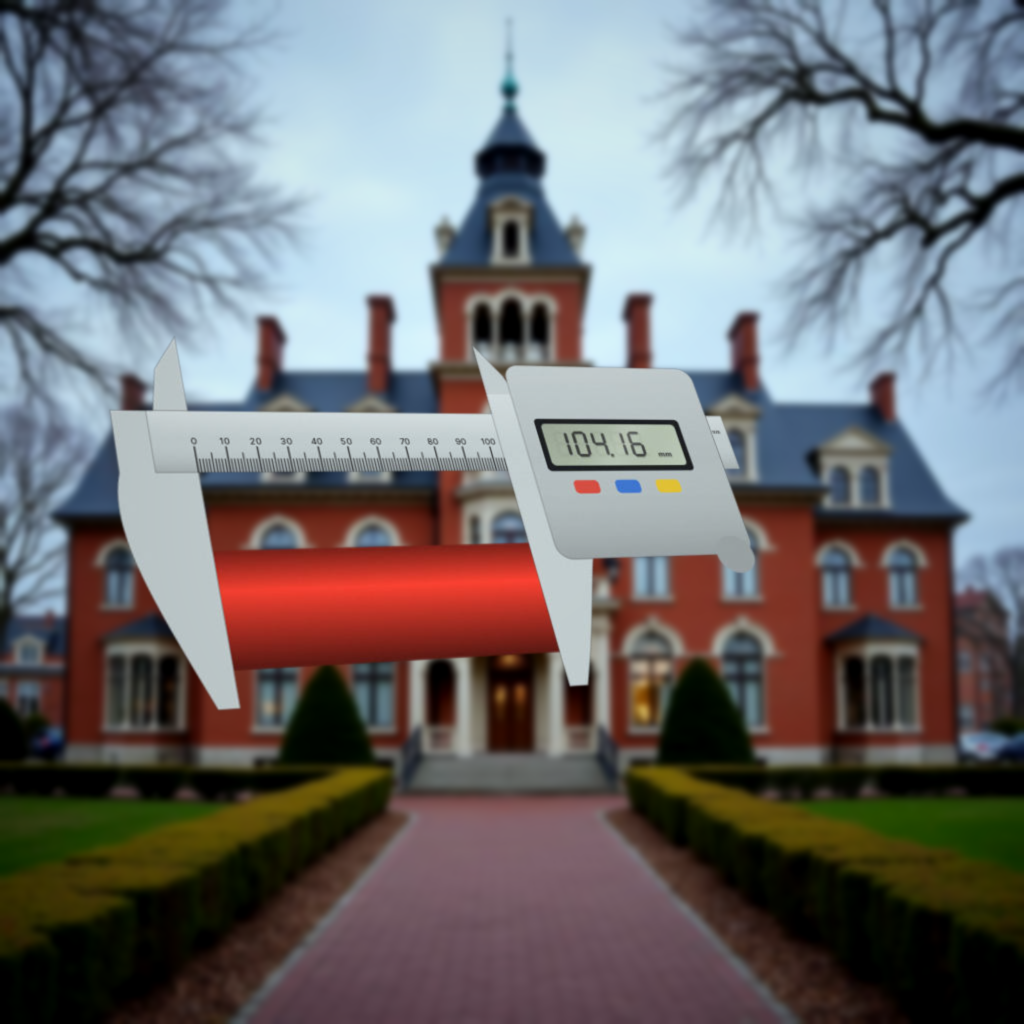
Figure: 104.16
